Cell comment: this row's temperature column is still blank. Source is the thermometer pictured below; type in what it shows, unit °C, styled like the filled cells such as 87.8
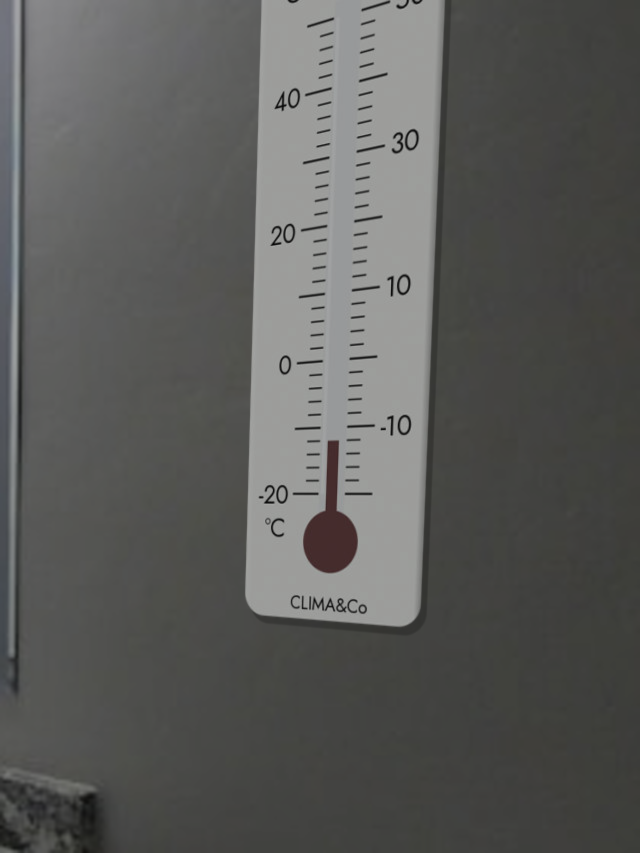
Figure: -12
